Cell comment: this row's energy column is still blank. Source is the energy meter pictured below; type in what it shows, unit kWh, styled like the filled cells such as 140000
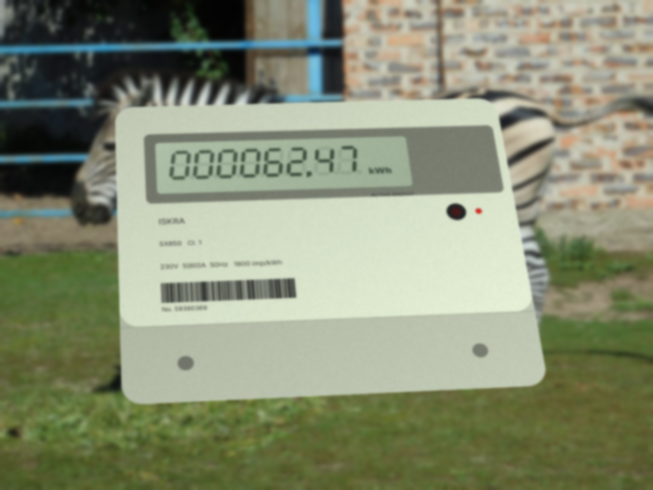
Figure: 62.47
